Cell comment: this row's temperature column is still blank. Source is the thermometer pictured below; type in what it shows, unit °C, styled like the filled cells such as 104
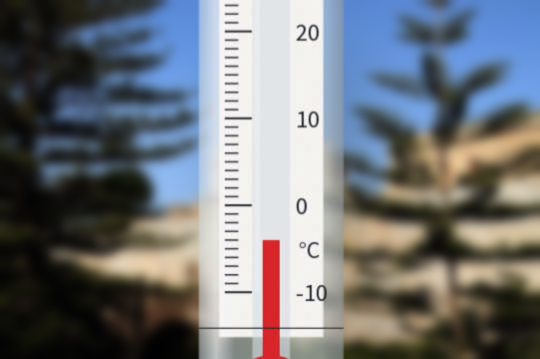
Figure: -4
